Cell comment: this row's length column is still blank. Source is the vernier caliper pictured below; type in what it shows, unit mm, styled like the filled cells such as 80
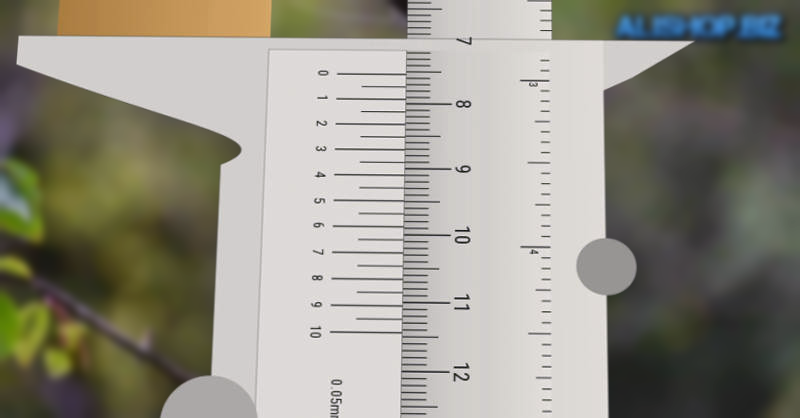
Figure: 75.4
